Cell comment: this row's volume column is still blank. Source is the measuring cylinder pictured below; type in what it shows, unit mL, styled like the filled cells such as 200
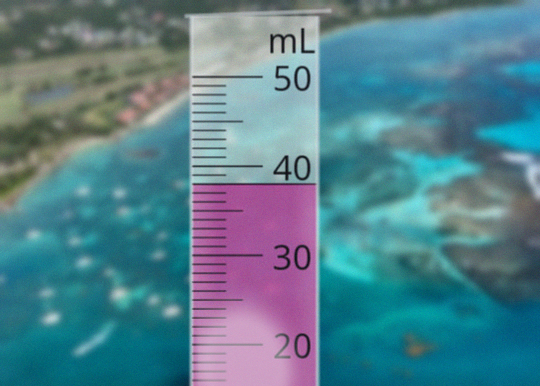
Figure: 38
